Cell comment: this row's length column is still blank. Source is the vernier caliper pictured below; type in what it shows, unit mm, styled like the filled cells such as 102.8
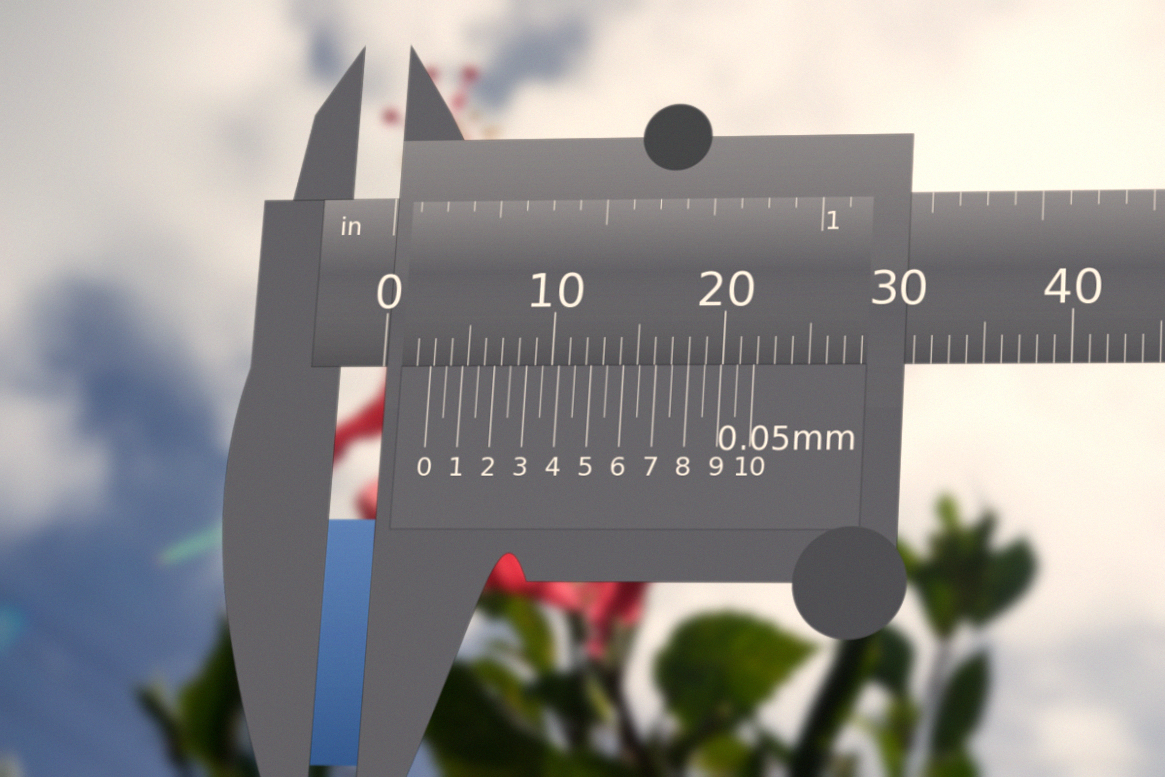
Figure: 2.8
